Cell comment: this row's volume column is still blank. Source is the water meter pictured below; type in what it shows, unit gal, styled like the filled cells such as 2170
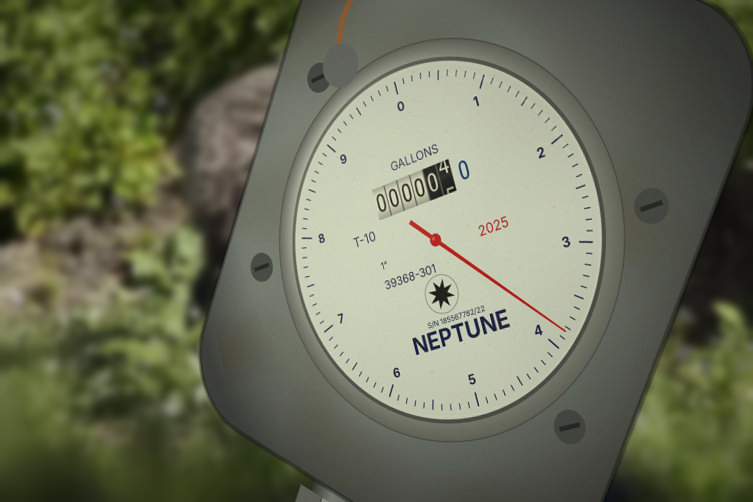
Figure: 43.8
